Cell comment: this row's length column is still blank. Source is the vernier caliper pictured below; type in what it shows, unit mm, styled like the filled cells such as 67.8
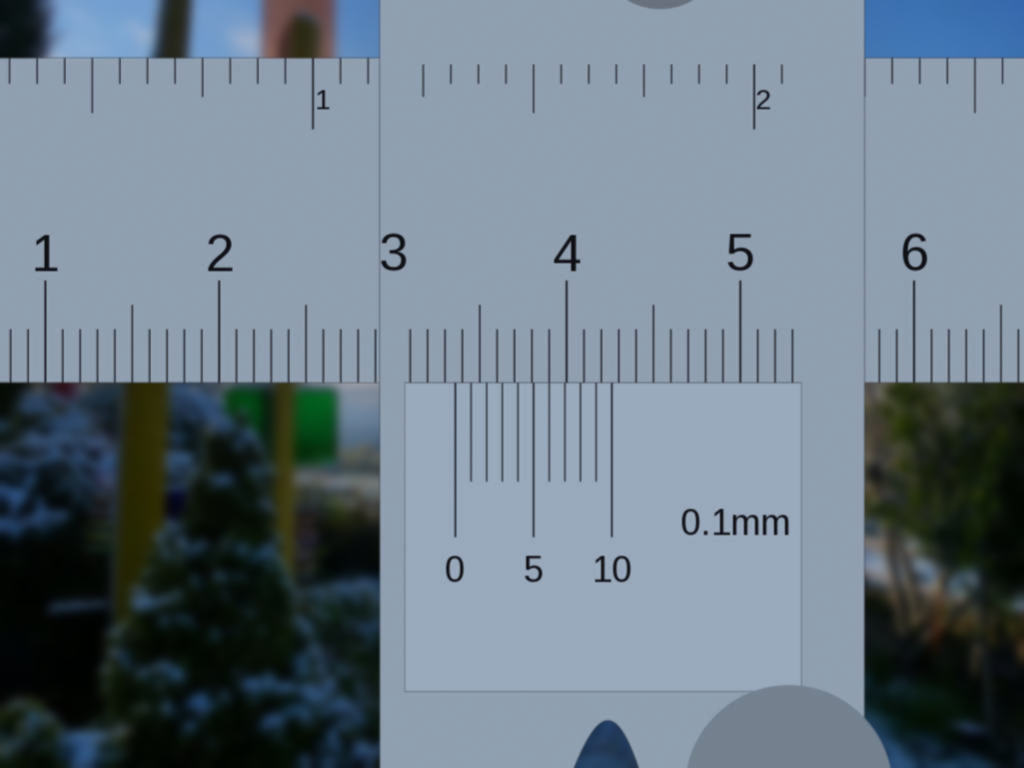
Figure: 33.6
